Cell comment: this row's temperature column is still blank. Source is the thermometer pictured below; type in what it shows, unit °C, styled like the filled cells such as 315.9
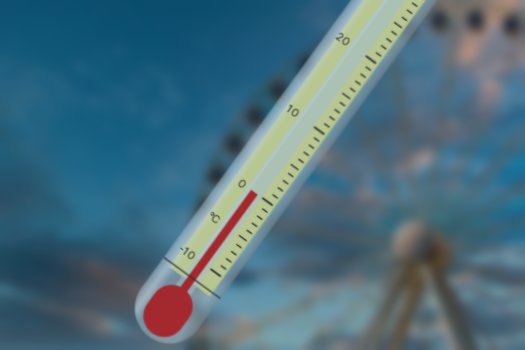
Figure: 0
